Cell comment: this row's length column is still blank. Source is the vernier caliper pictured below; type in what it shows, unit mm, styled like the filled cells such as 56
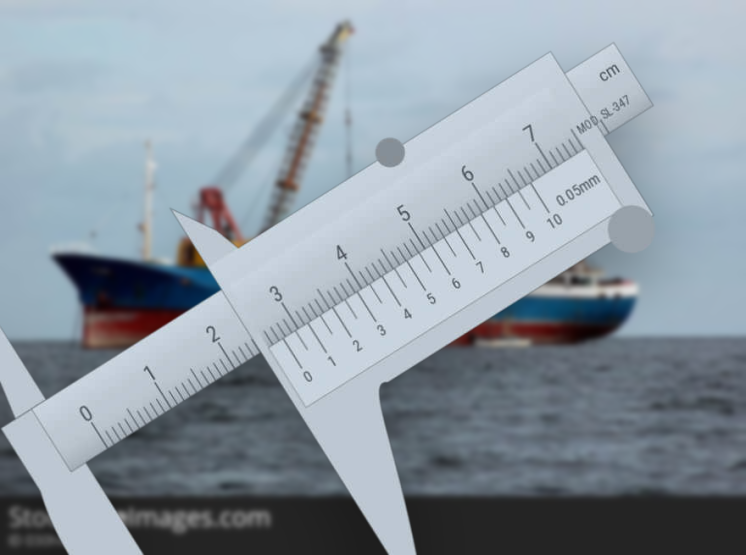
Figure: 27.6
